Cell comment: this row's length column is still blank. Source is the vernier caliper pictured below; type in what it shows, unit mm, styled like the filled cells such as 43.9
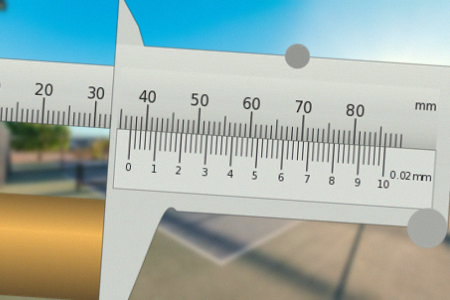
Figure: 37.0
